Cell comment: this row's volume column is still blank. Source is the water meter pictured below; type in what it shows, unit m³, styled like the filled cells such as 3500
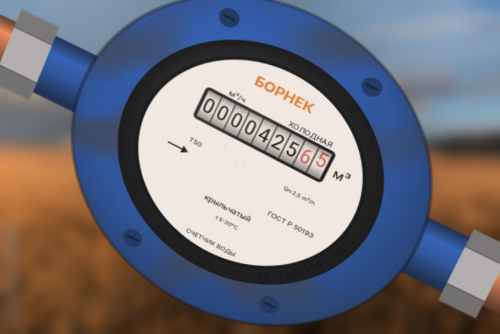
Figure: 425.65
